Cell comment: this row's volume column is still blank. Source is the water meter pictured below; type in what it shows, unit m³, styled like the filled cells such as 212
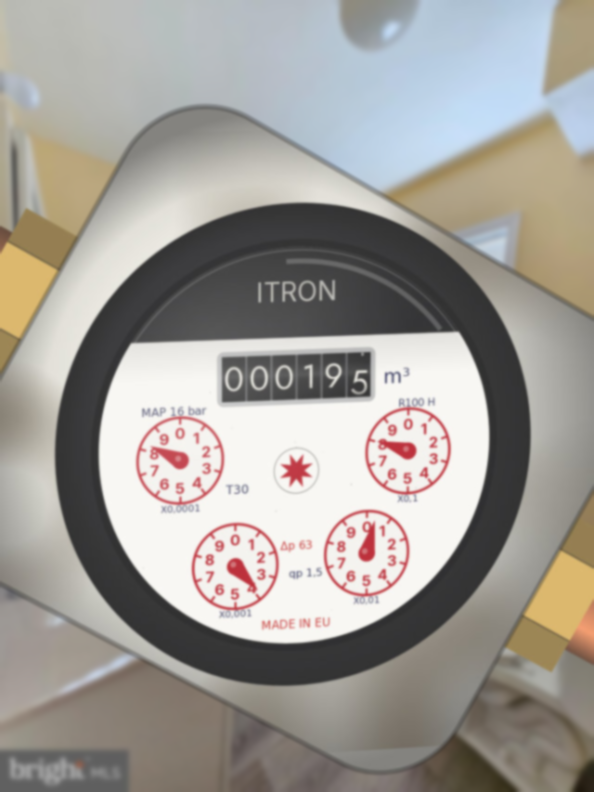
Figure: 194.8038
